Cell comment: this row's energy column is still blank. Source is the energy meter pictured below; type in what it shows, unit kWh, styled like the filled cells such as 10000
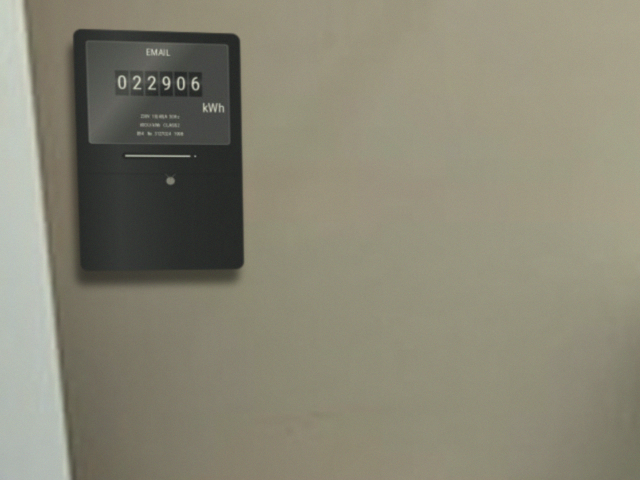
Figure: 22906
